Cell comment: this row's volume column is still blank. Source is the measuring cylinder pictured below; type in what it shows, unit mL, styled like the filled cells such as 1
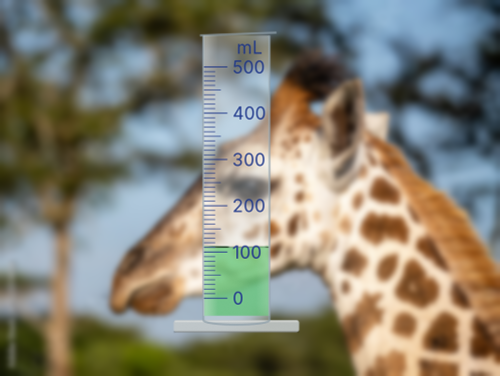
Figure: 110
